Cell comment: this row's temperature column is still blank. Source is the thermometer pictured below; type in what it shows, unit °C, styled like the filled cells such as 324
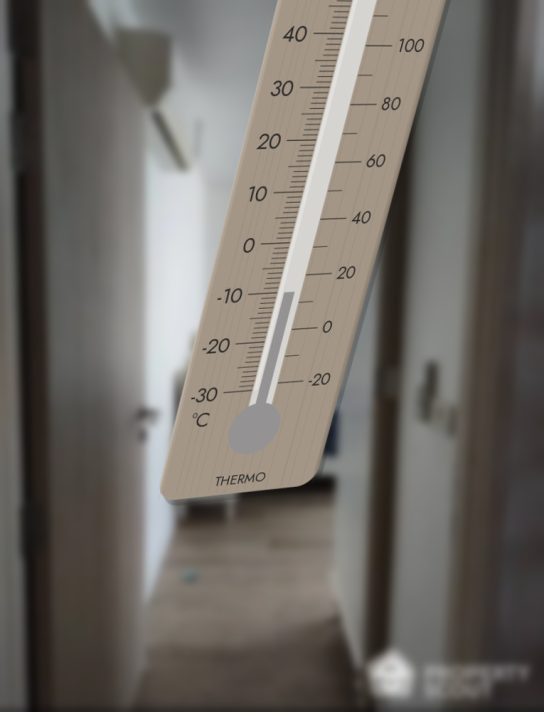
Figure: -10
